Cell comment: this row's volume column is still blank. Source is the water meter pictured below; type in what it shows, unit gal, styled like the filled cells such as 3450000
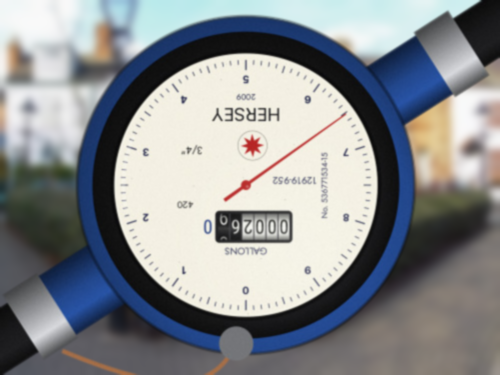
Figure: 2686.5
